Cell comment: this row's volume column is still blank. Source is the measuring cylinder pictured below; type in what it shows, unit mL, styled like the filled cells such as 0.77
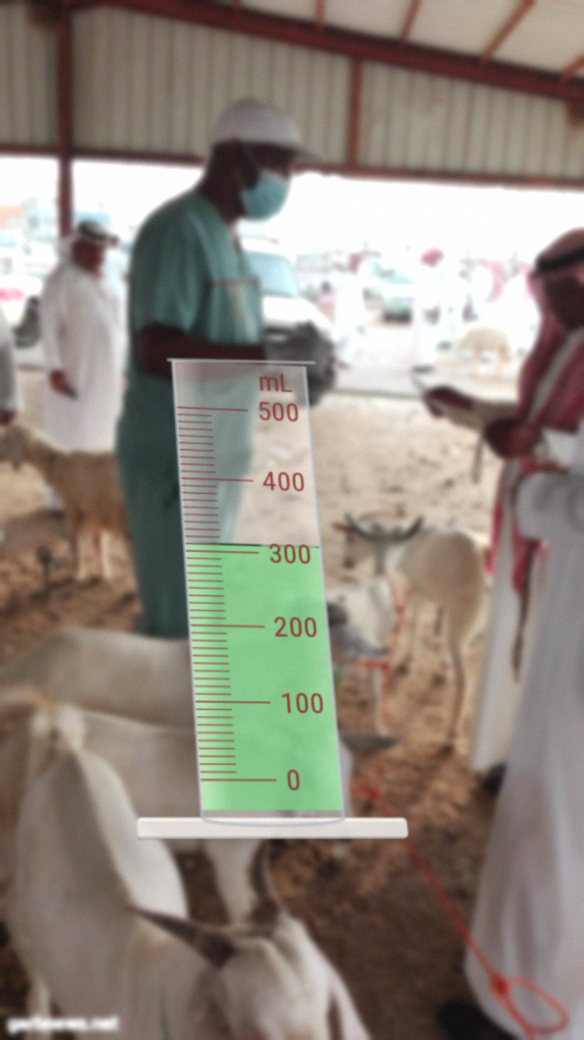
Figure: 310
